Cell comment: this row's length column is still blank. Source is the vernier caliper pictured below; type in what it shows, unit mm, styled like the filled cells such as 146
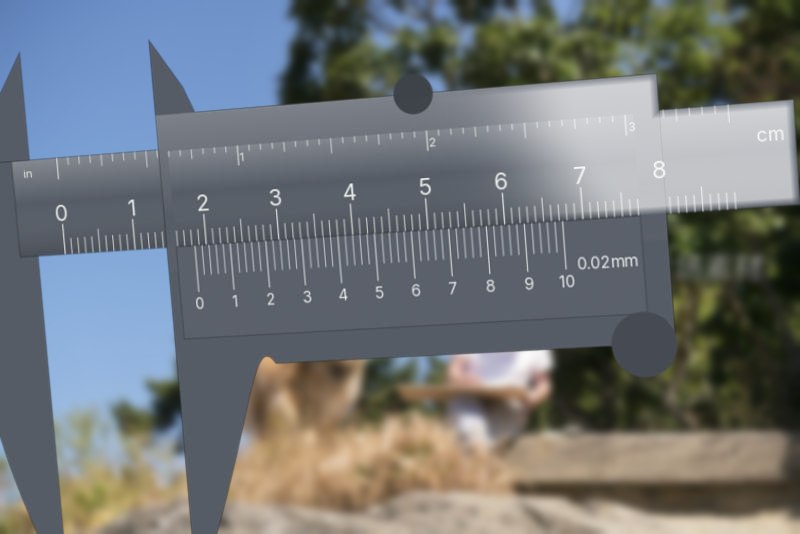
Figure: 18.4
